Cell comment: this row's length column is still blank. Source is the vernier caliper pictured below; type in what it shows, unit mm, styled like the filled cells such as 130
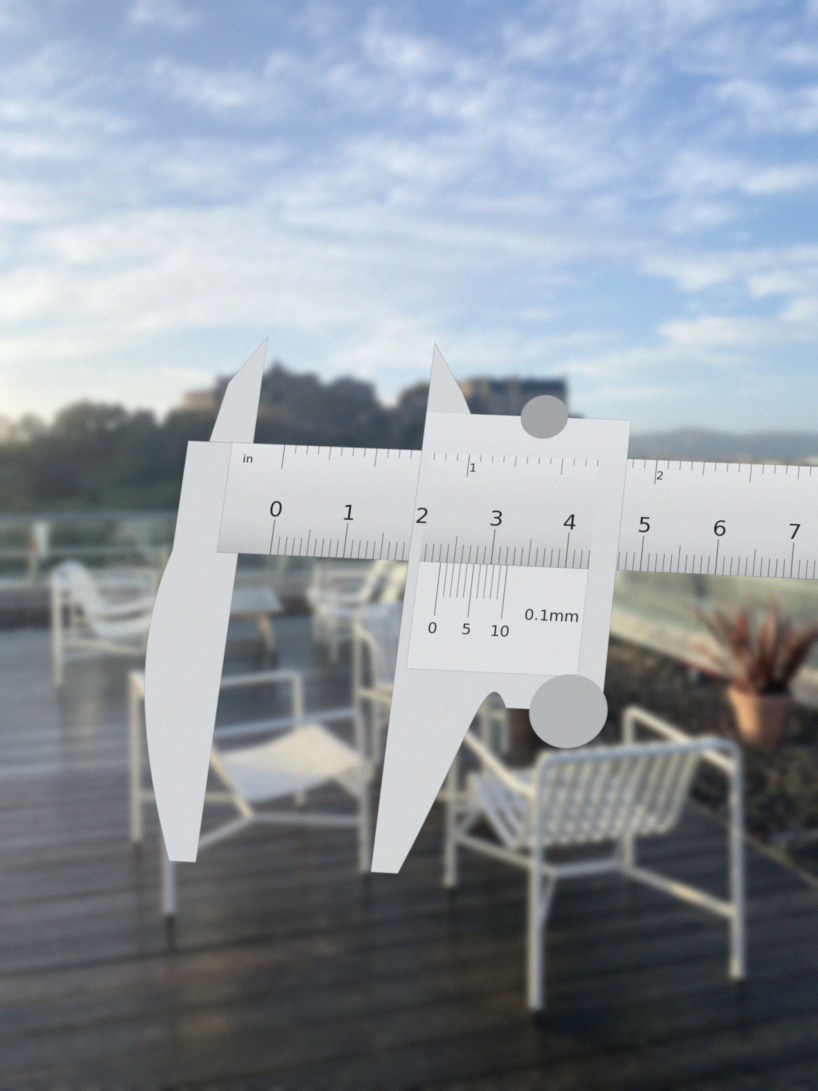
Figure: 23.2
